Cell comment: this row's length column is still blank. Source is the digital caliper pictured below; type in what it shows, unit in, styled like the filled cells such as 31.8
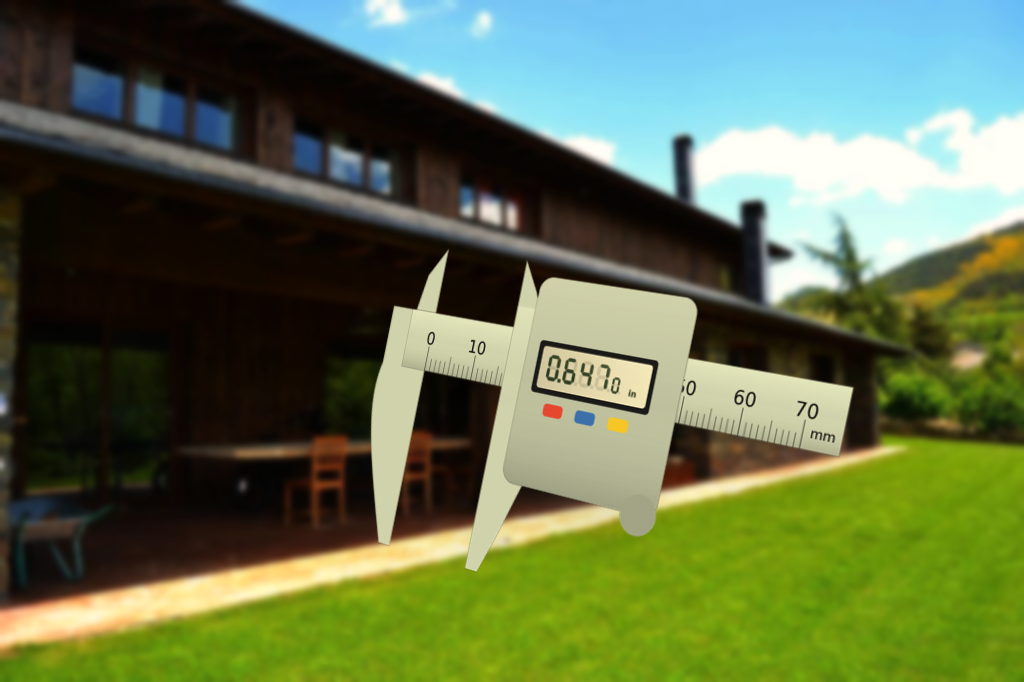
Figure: 0.6470
